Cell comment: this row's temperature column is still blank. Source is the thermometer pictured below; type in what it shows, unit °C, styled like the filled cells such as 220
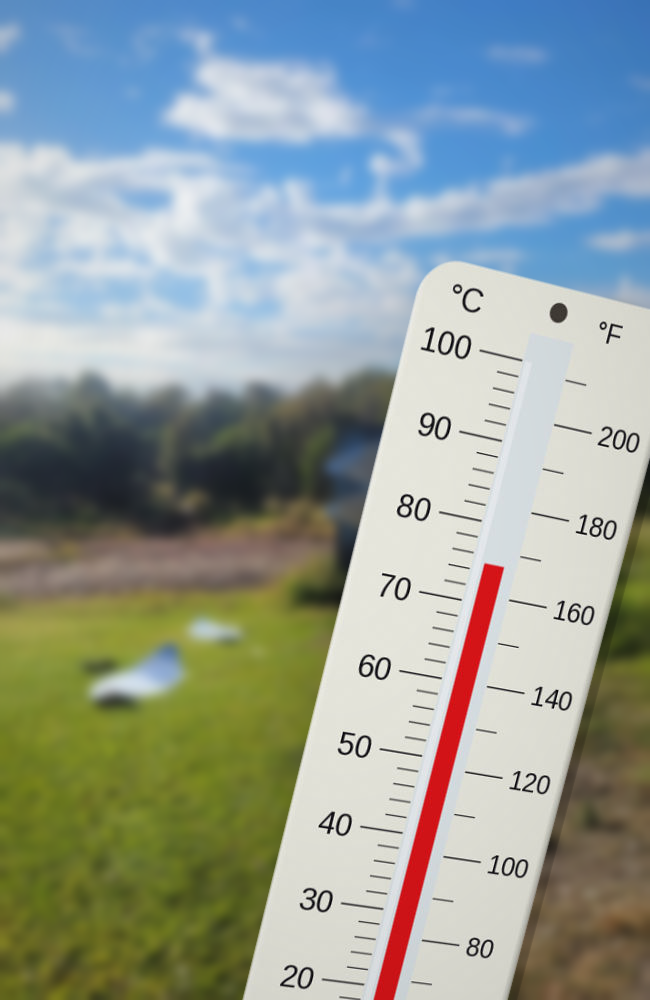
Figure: 75
